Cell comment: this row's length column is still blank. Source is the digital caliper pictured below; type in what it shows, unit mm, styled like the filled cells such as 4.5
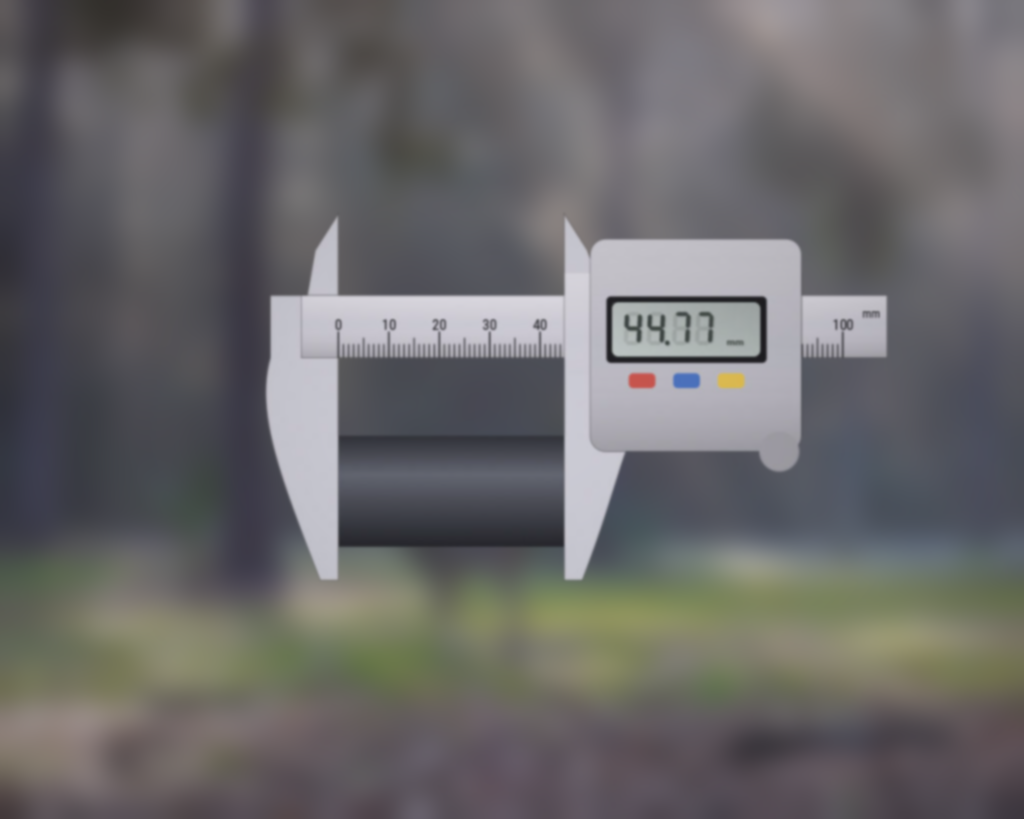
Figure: 44.77
